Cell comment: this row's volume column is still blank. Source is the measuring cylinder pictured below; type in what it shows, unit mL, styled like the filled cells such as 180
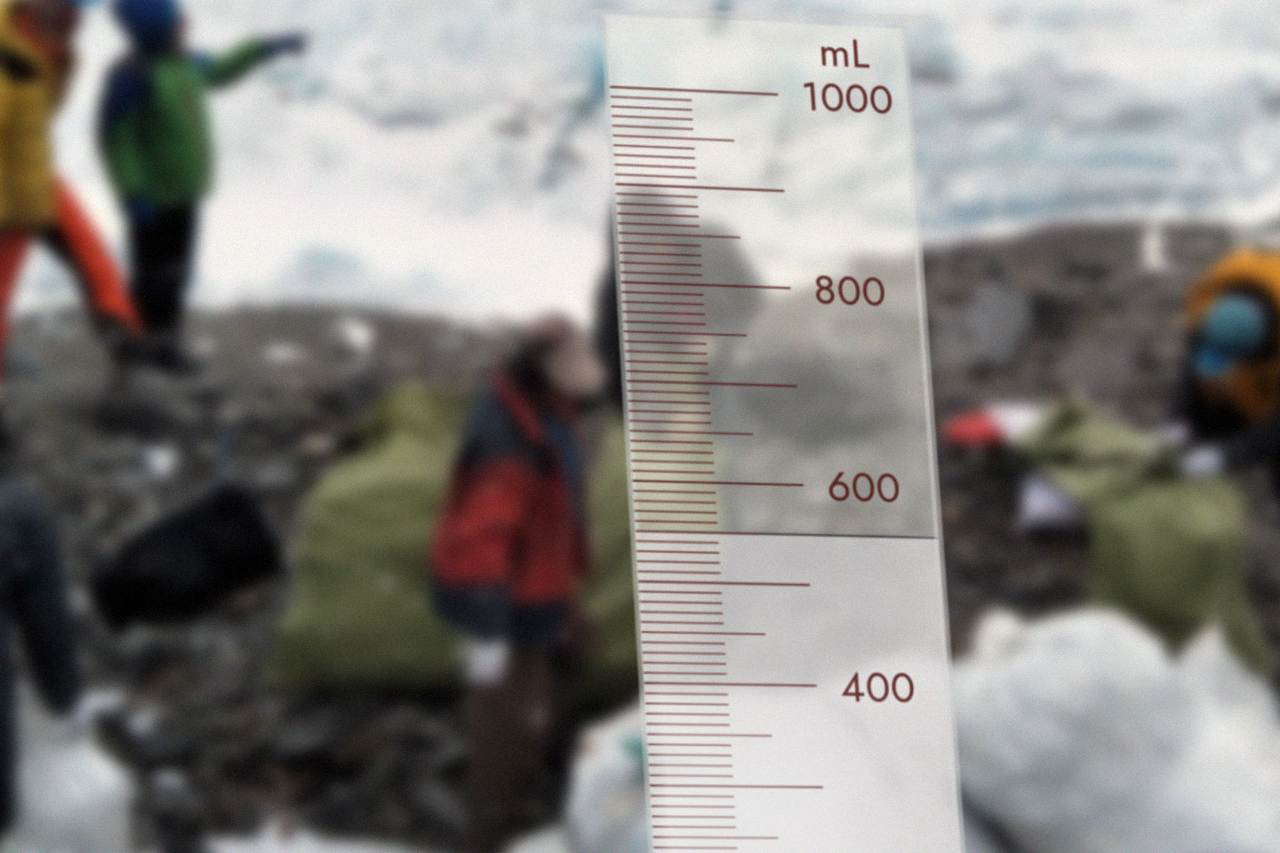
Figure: 550
